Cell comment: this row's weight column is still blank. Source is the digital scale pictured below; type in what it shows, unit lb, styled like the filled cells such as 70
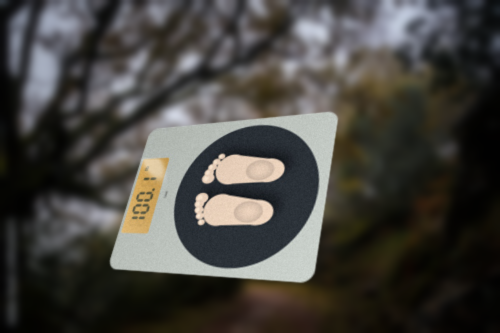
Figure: 100.1
